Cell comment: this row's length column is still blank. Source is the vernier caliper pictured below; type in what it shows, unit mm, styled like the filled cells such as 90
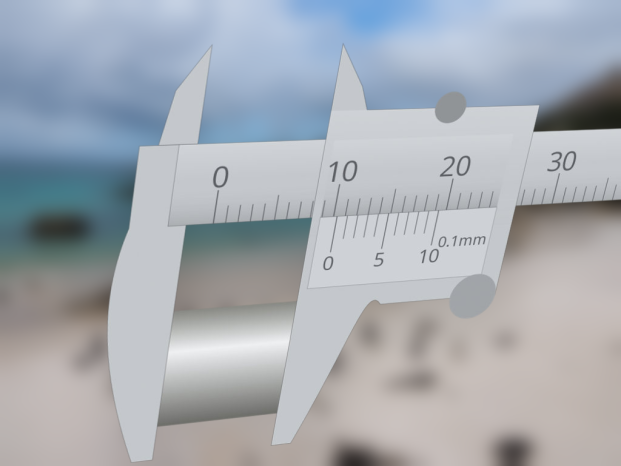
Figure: 10.3
